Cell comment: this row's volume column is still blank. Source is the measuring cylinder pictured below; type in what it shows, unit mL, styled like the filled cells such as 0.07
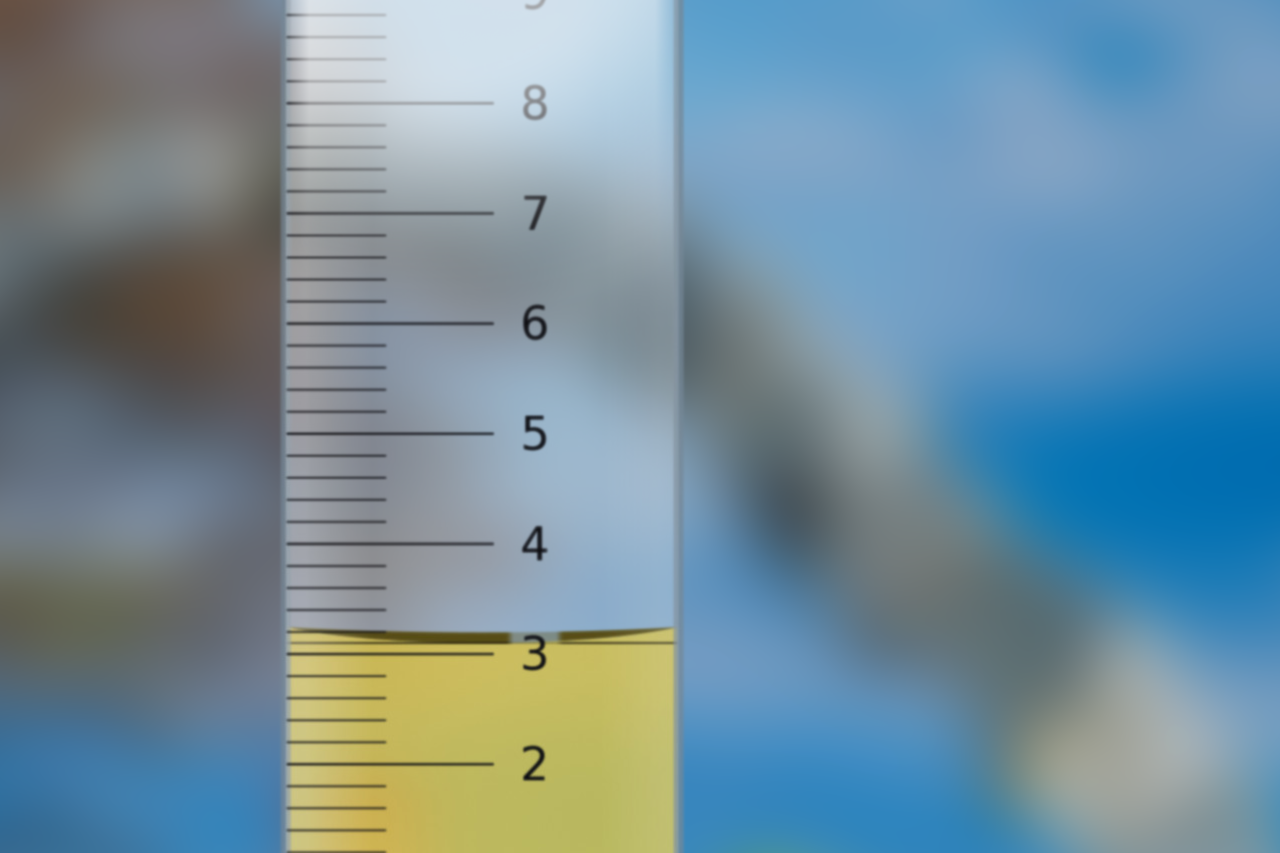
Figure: 3.1
